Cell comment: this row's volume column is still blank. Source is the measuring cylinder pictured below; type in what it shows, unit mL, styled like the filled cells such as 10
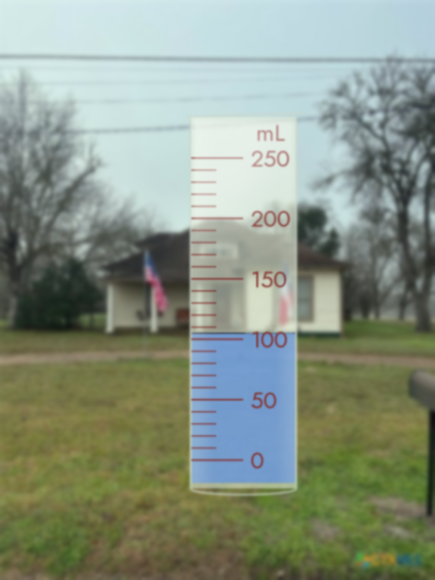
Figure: 105
